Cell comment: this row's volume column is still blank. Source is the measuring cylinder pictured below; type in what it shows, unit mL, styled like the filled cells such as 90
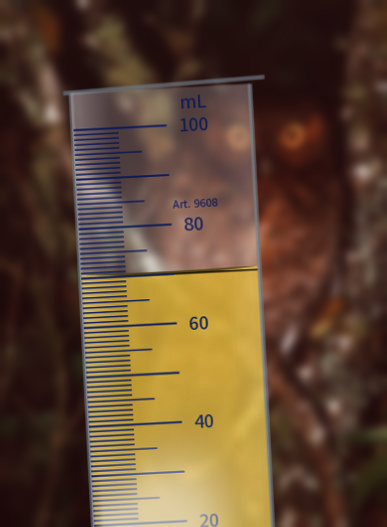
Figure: 70
